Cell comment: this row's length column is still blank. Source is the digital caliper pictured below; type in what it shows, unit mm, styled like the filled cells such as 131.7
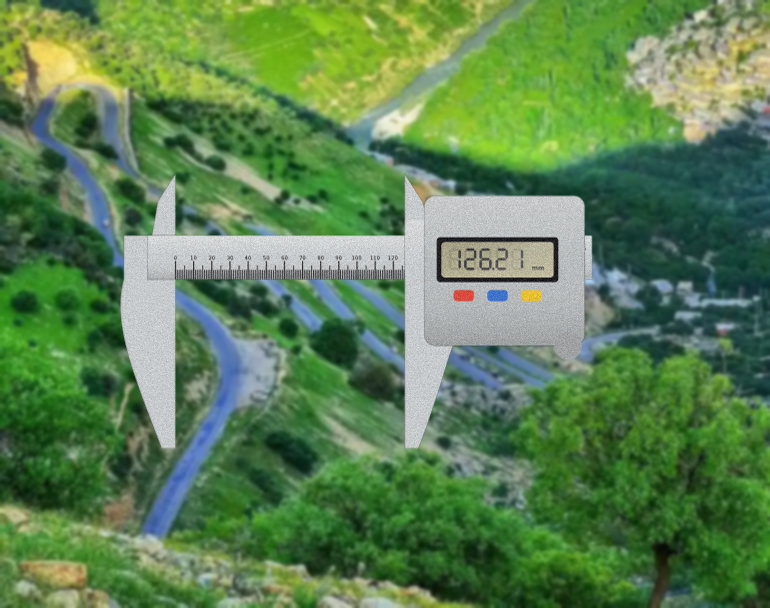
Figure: 126.21
